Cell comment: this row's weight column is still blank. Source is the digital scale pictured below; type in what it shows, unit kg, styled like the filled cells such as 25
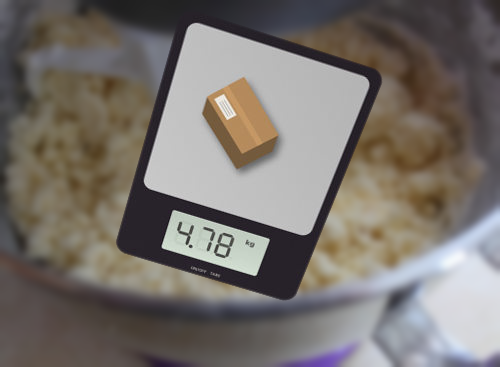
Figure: 4.78
